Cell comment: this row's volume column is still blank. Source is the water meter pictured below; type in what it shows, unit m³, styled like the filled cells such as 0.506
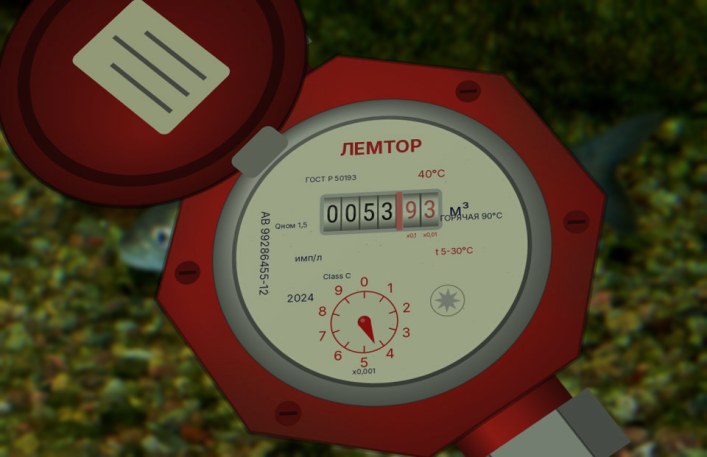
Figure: 53.934
